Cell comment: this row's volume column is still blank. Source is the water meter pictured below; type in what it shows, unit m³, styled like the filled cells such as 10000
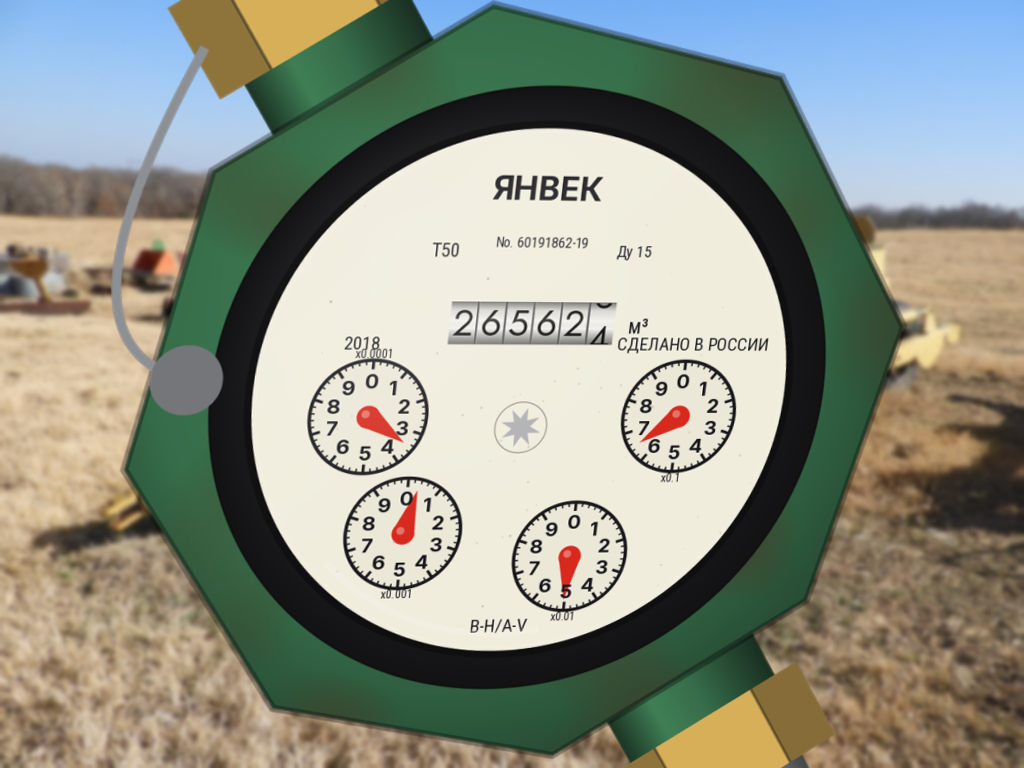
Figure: 265623.6503
